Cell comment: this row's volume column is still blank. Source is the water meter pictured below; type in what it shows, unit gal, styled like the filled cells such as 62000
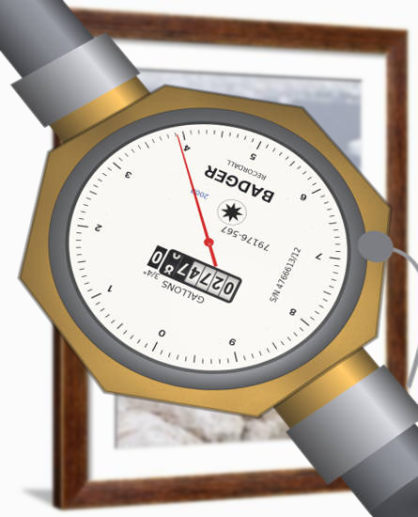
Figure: 274783.9
